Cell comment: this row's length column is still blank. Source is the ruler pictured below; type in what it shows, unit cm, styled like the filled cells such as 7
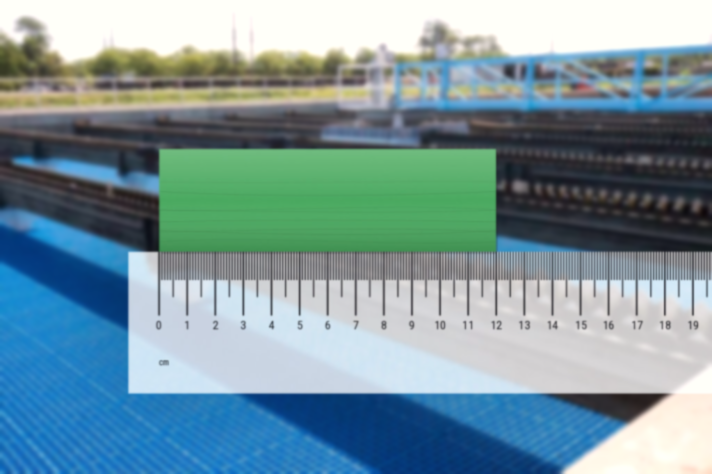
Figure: 12
